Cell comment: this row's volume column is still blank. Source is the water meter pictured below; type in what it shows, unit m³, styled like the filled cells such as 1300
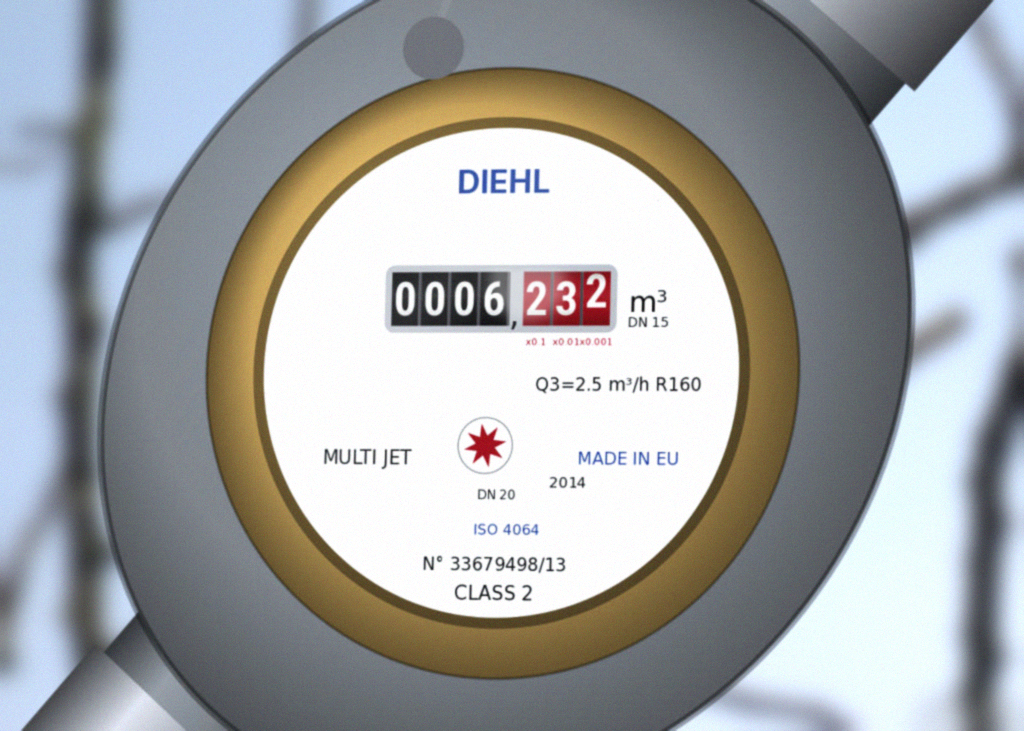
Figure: 6.232
